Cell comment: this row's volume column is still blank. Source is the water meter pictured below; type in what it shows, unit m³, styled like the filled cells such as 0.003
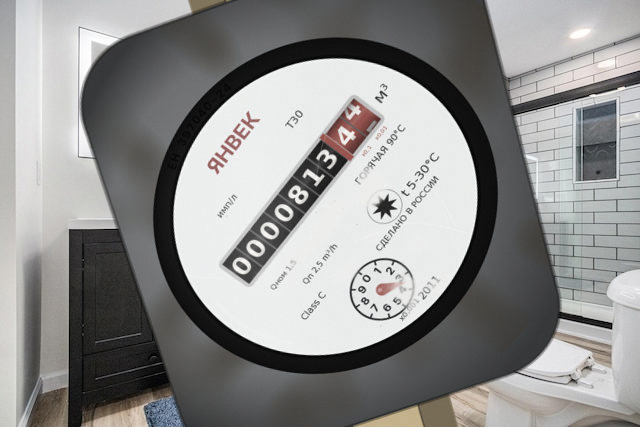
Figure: 813.443
